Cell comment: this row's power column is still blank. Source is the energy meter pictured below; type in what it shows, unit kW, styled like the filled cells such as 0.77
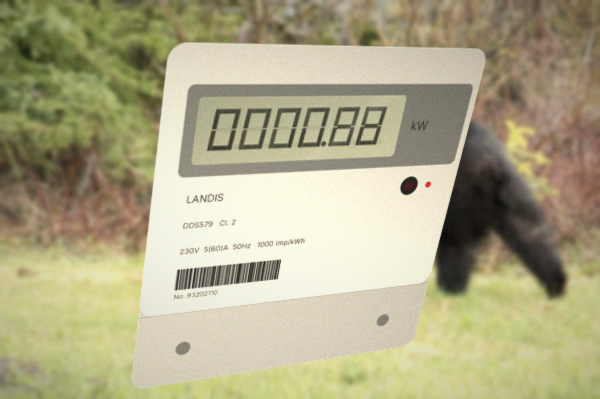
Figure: 0.88
